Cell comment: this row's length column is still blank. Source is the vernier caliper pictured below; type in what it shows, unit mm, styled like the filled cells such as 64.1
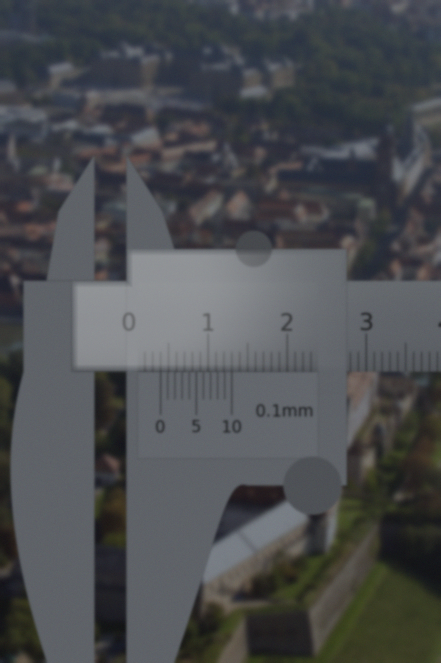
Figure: 4.0
